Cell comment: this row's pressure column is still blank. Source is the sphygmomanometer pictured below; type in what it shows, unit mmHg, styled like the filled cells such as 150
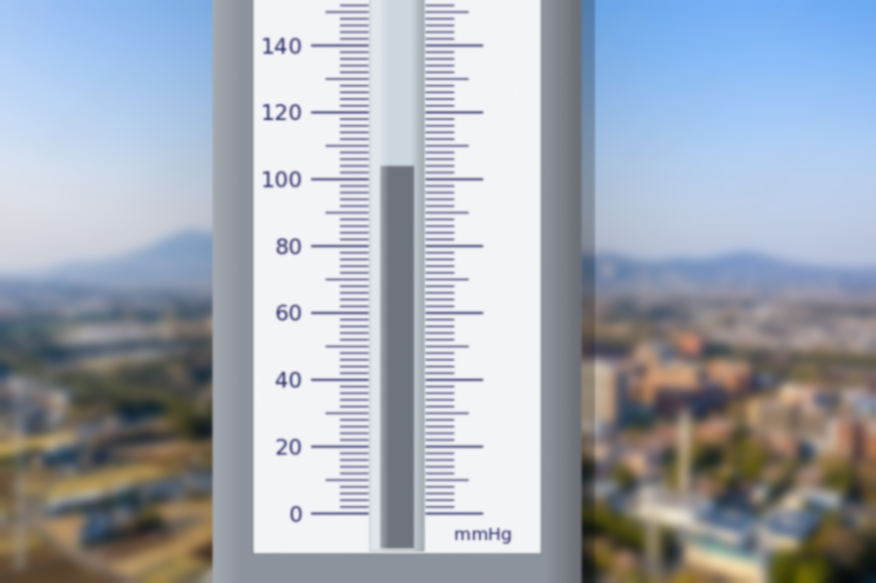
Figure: 104
